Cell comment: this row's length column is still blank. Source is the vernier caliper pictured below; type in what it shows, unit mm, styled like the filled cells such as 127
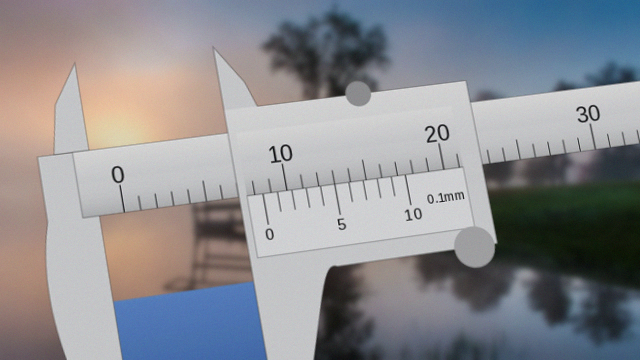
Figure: 8.5
